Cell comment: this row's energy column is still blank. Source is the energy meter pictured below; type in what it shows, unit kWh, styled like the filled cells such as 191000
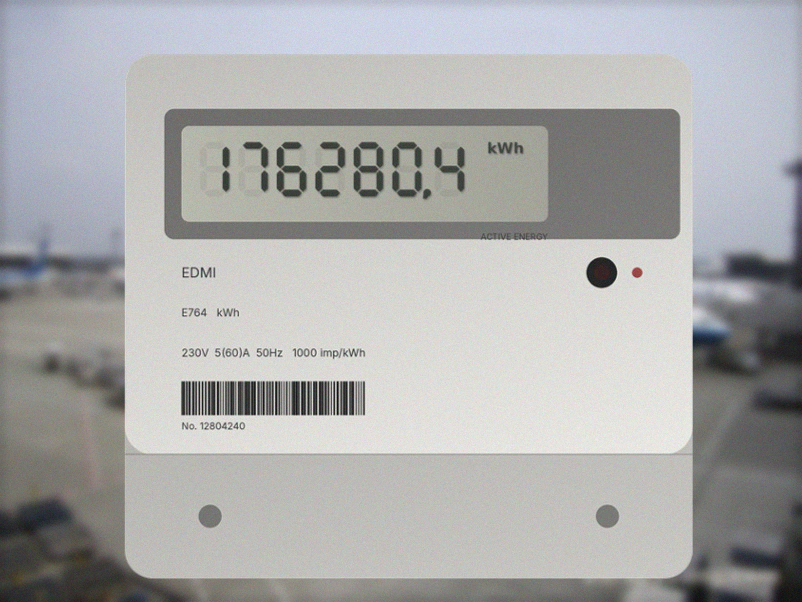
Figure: 176280.4
